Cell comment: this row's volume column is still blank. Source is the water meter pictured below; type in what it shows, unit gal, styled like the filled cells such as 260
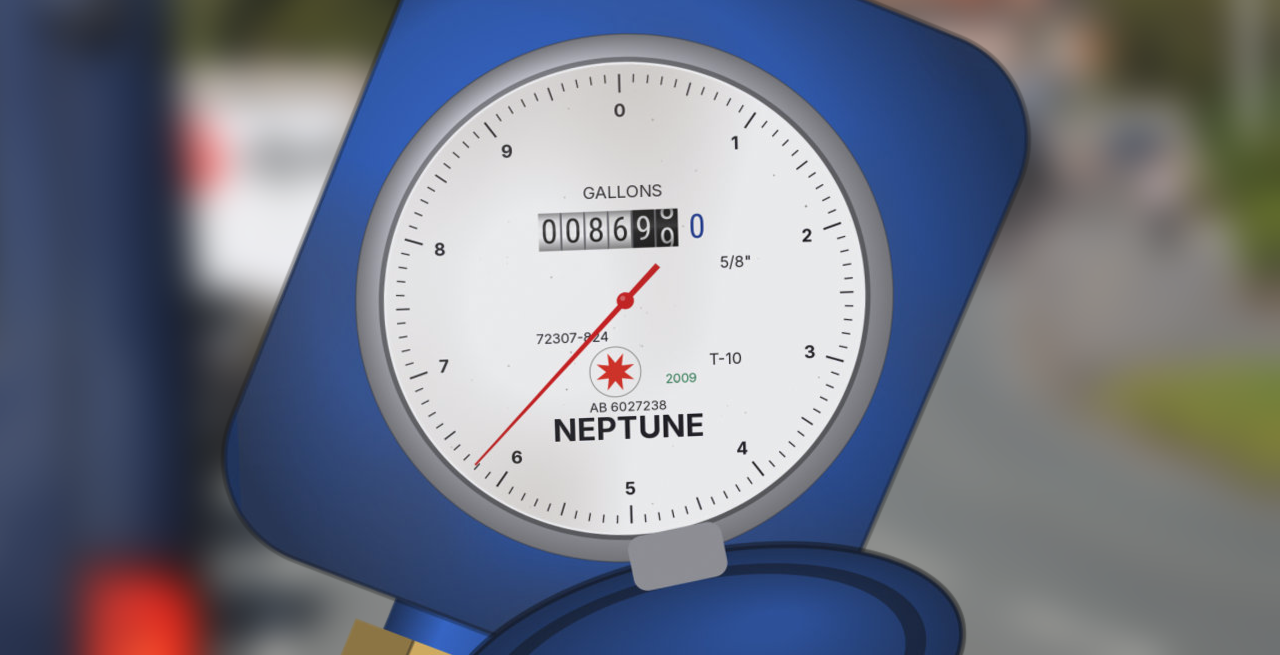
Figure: 86986.2
